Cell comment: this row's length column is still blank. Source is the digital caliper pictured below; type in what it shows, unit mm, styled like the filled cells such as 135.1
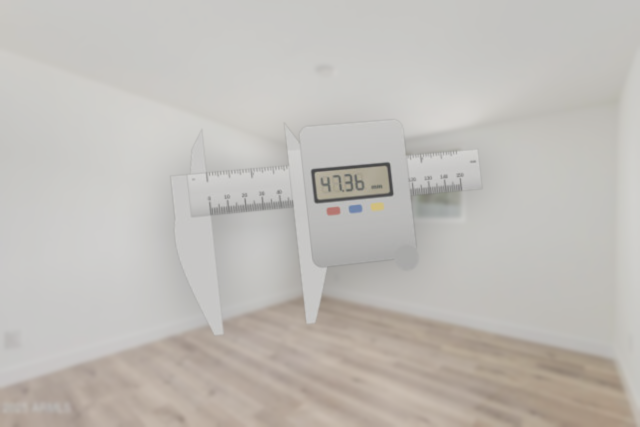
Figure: 47.36
